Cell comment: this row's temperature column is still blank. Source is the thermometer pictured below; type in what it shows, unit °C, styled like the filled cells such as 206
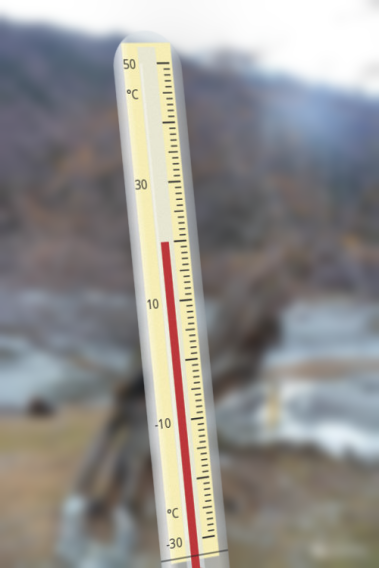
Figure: 20
